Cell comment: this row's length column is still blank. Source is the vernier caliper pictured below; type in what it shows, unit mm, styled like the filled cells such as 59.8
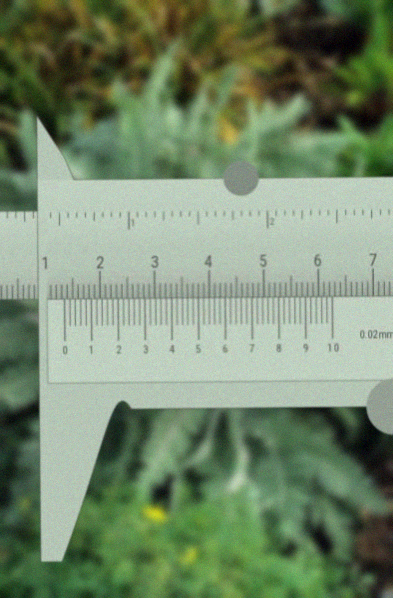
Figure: 13.5
